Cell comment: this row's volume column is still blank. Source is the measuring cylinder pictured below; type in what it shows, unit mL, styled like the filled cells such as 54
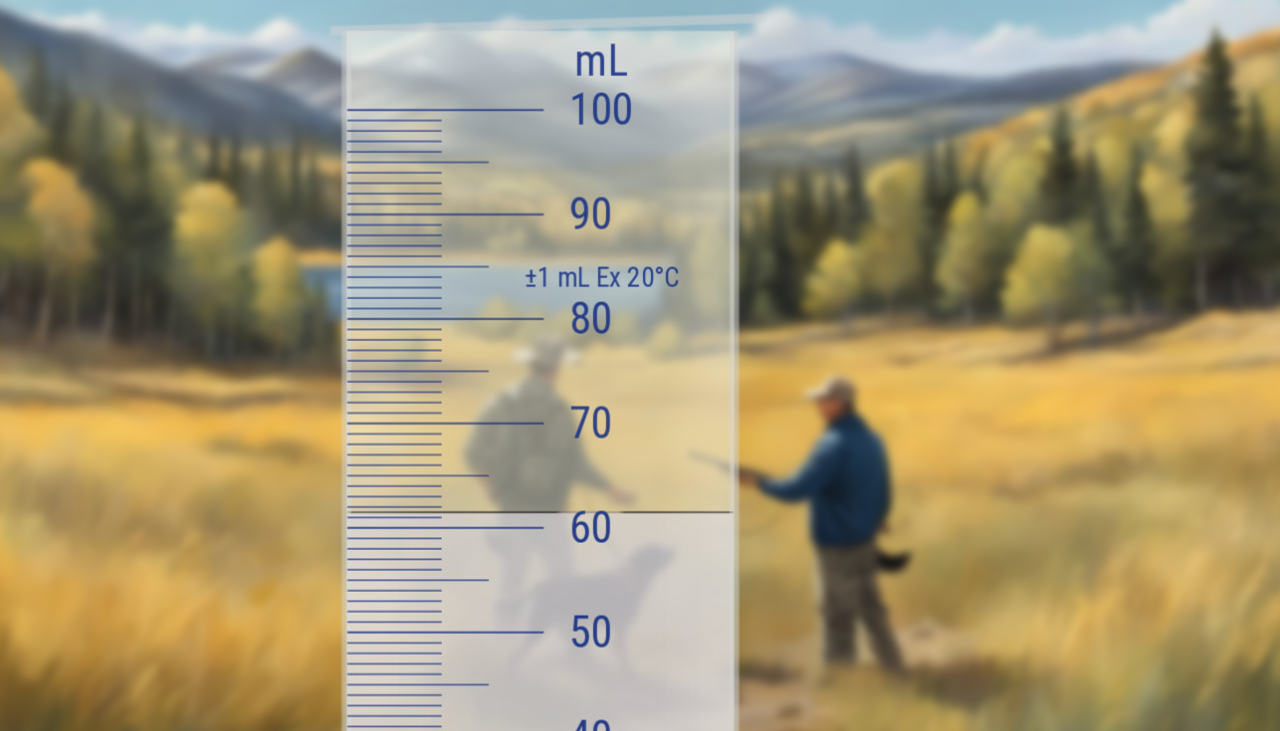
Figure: 61.5
